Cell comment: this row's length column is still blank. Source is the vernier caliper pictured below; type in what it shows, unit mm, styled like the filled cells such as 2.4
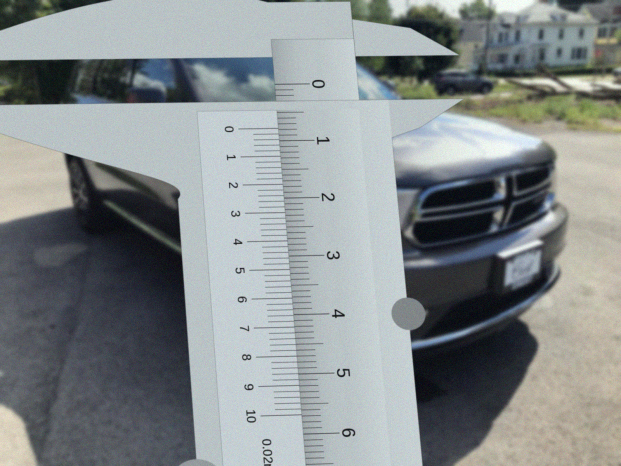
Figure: 7.8
